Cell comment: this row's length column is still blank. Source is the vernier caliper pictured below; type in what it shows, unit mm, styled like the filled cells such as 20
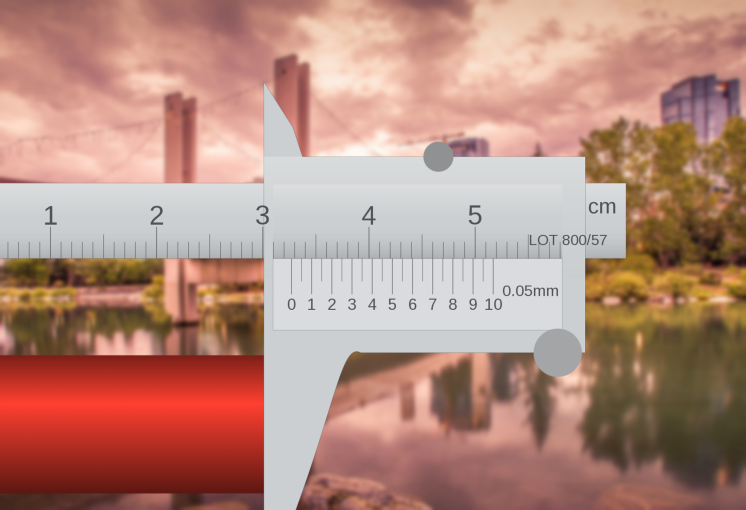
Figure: 32.7
